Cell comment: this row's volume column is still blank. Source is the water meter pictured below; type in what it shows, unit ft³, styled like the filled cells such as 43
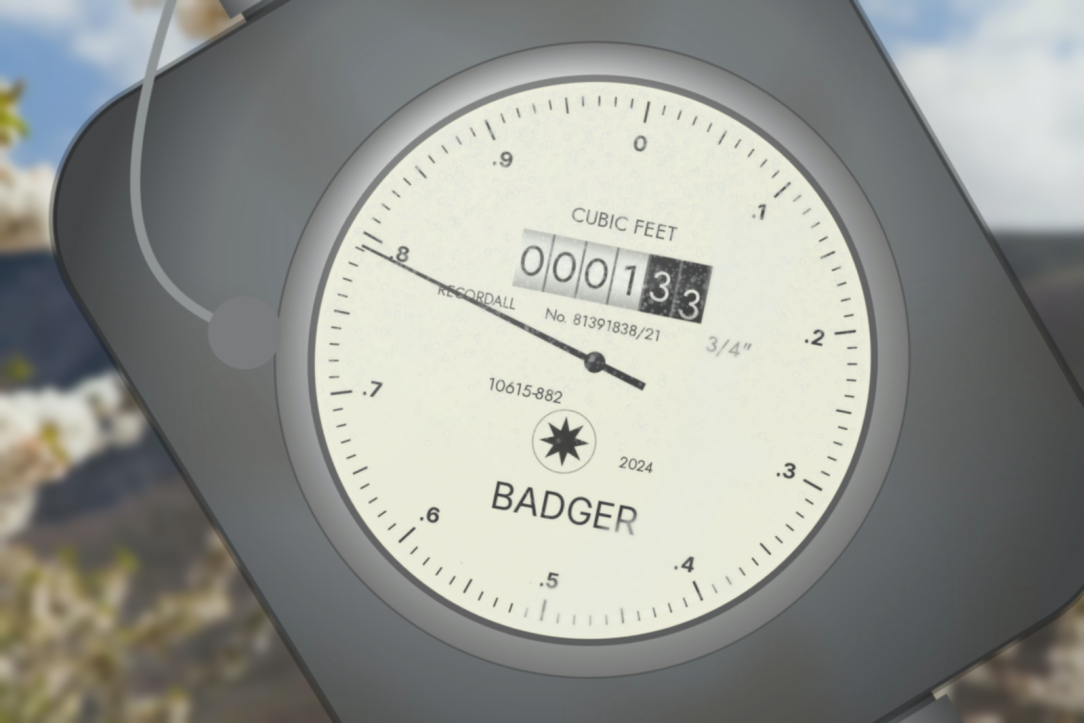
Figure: 132.79
